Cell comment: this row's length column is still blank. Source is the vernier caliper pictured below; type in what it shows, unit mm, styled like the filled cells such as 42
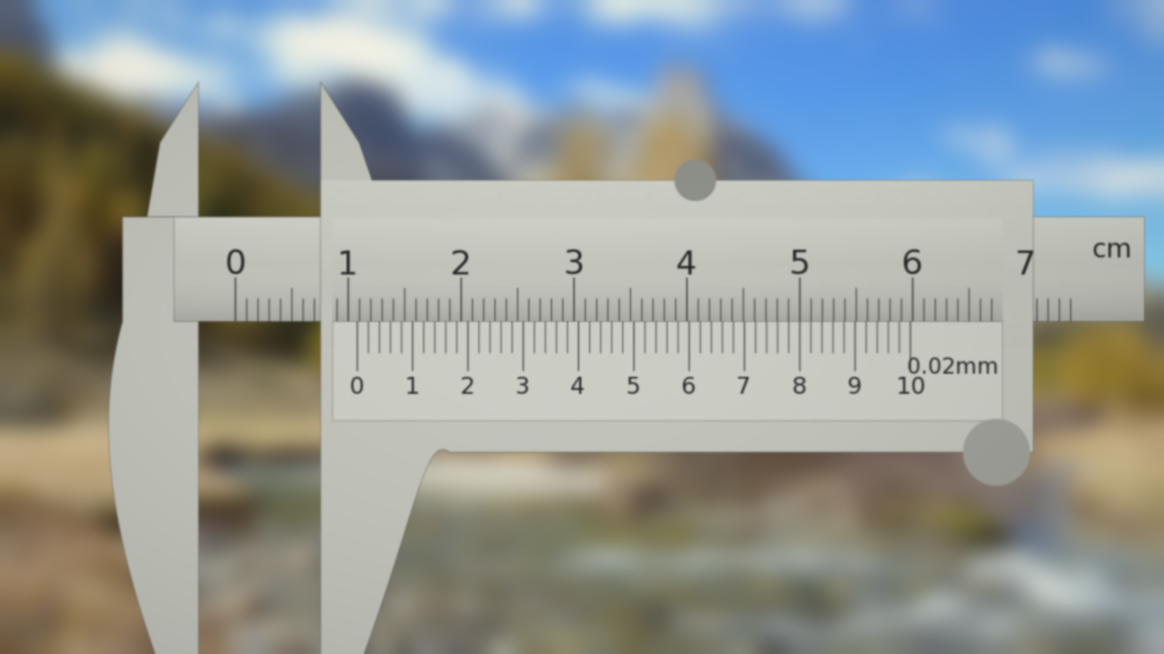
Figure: 10.8
